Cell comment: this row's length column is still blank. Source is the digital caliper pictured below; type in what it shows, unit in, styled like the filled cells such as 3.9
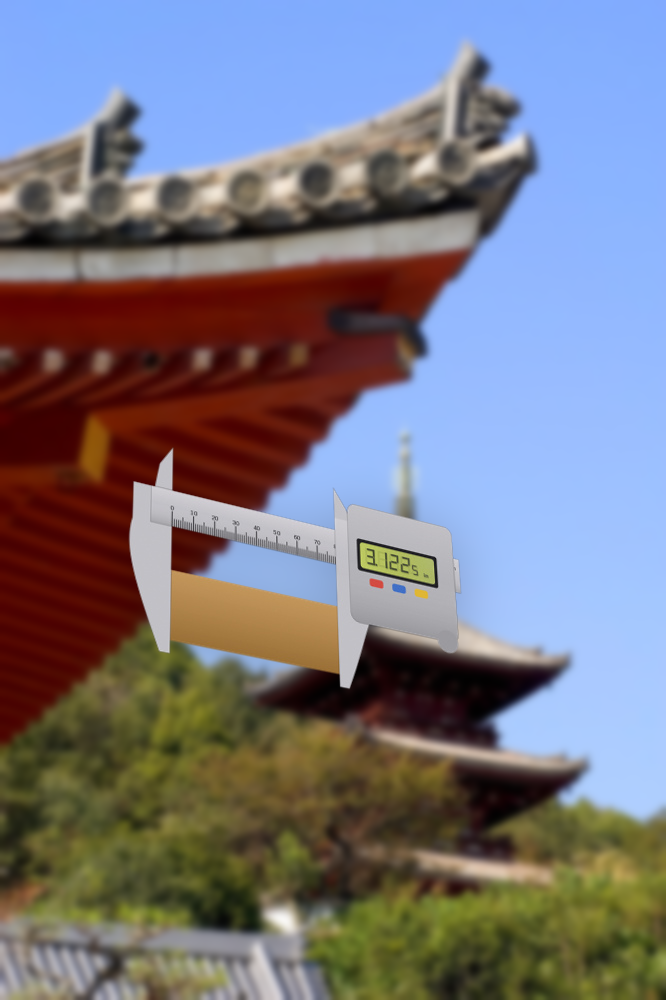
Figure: 3.1225
